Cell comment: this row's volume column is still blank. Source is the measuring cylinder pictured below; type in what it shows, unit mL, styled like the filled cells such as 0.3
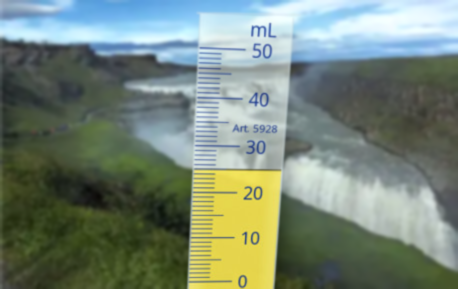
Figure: 25
